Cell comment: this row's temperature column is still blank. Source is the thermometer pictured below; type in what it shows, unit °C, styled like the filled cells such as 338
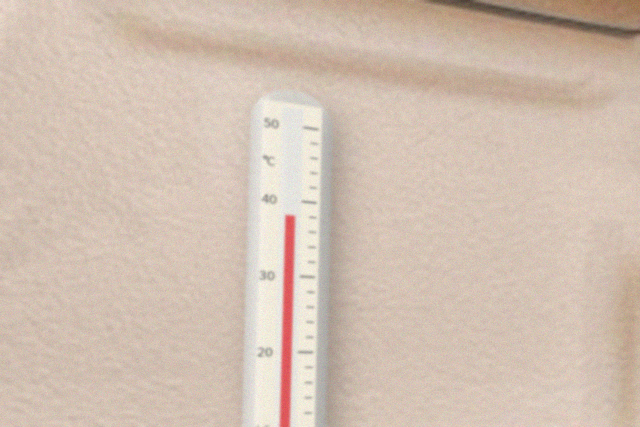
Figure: 38
